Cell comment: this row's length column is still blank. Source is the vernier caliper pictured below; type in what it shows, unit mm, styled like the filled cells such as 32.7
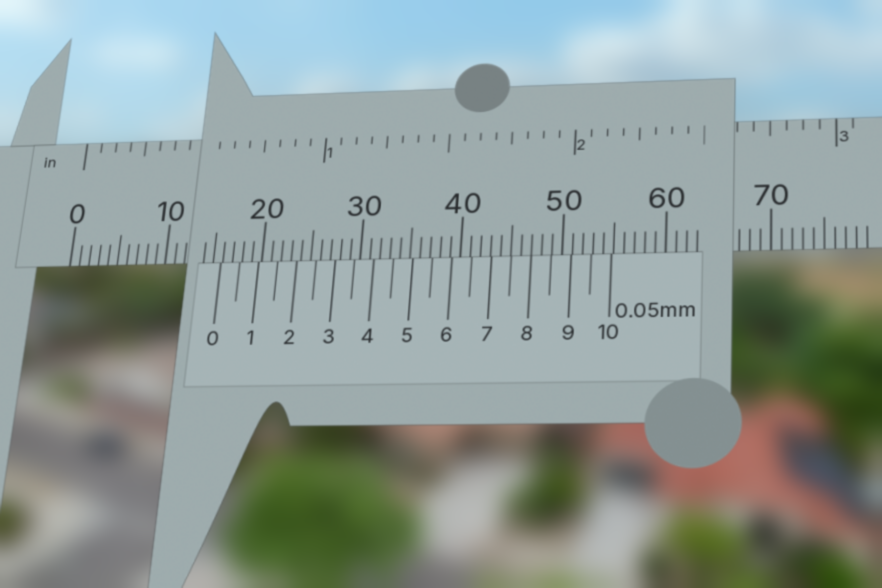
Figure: 15.8
